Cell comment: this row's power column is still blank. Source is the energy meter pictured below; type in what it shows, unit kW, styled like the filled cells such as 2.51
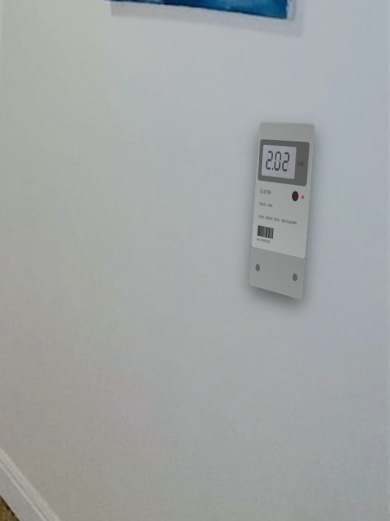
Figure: 2.02
